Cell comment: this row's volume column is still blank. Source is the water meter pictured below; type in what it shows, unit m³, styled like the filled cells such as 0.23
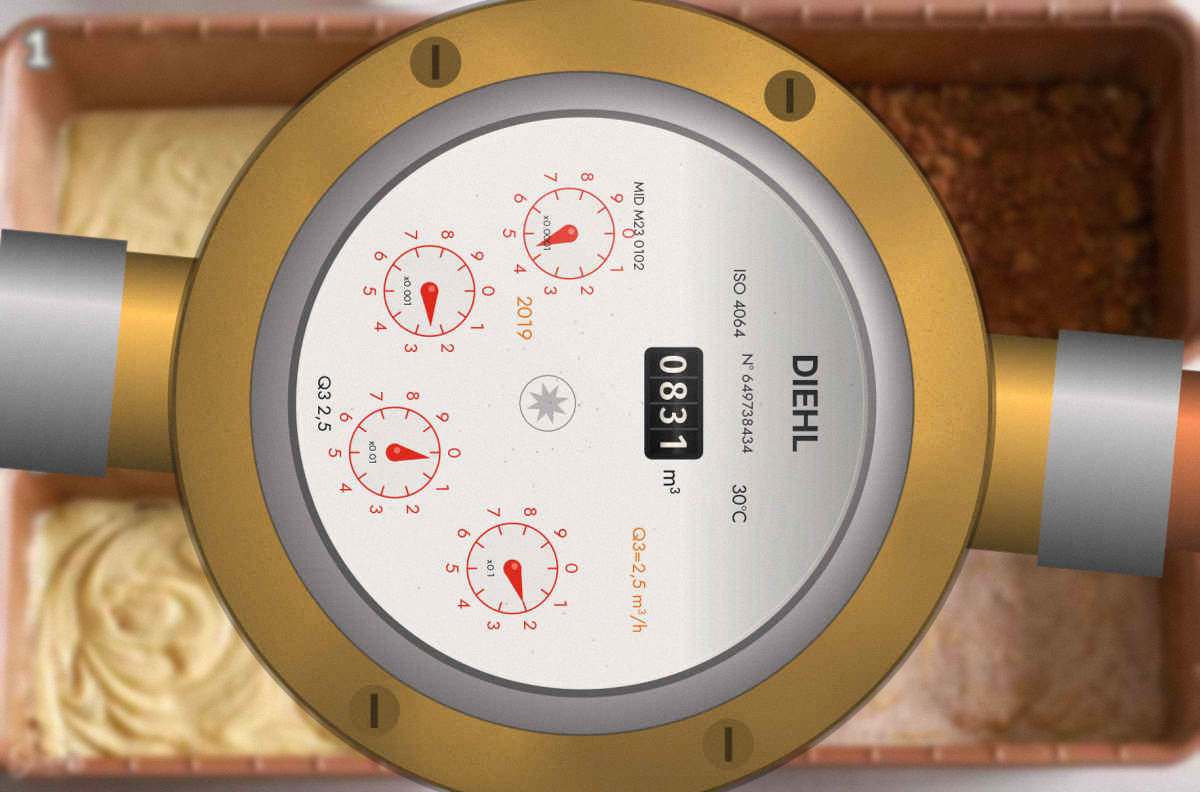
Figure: 831.2024
